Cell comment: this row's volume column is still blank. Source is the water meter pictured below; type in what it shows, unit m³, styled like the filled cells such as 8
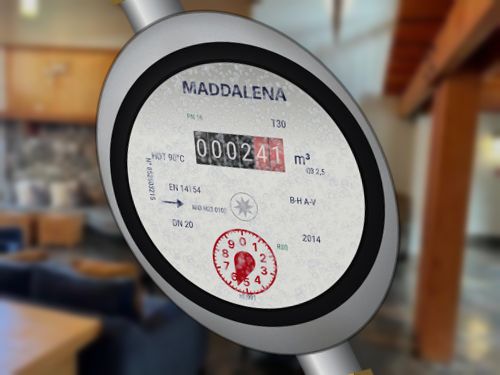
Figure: 2.415
